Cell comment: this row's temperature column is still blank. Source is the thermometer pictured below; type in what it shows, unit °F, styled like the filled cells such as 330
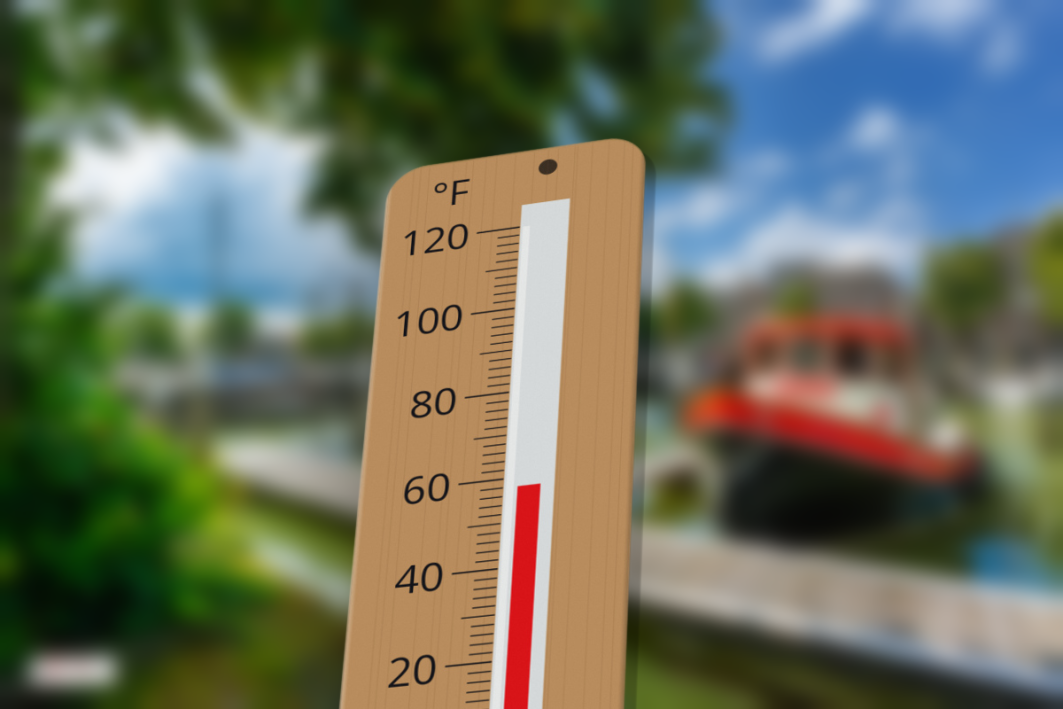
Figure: 58
